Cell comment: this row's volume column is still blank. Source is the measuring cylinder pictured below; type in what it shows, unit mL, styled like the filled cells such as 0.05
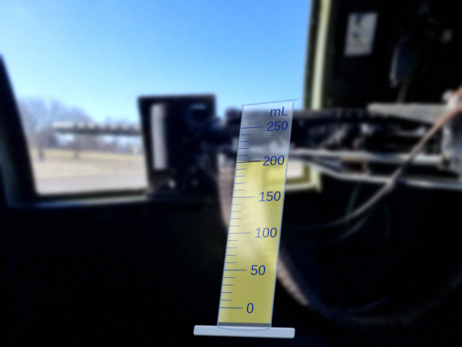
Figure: 200
